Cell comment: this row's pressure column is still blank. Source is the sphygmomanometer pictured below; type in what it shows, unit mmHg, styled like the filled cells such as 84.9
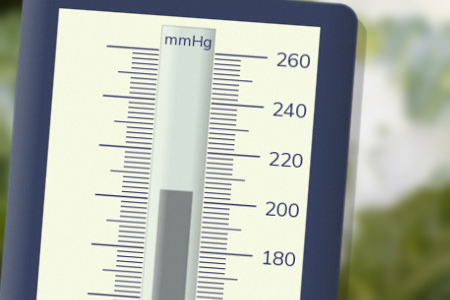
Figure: 204
